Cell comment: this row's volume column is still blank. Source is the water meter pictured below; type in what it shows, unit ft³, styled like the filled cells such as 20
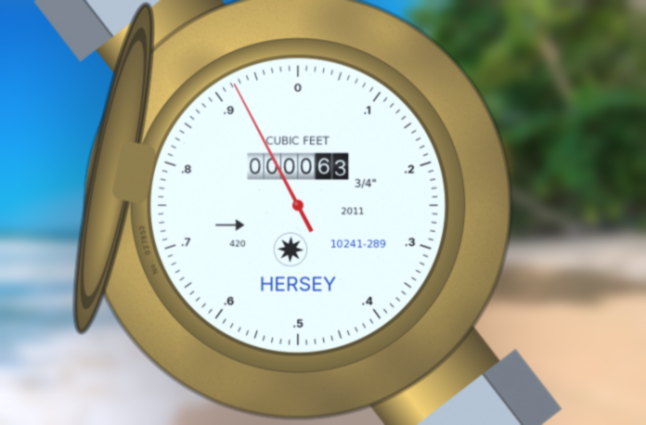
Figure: 62.92
